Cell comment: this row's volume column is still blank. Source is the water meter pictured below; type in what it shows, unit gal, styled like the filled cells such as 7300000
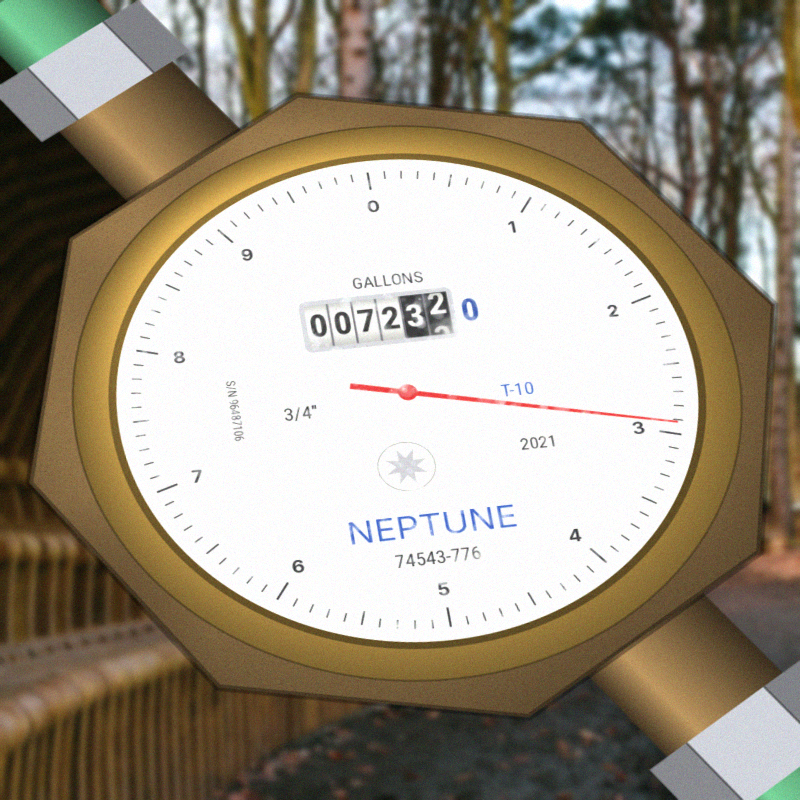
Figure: 72322.9
